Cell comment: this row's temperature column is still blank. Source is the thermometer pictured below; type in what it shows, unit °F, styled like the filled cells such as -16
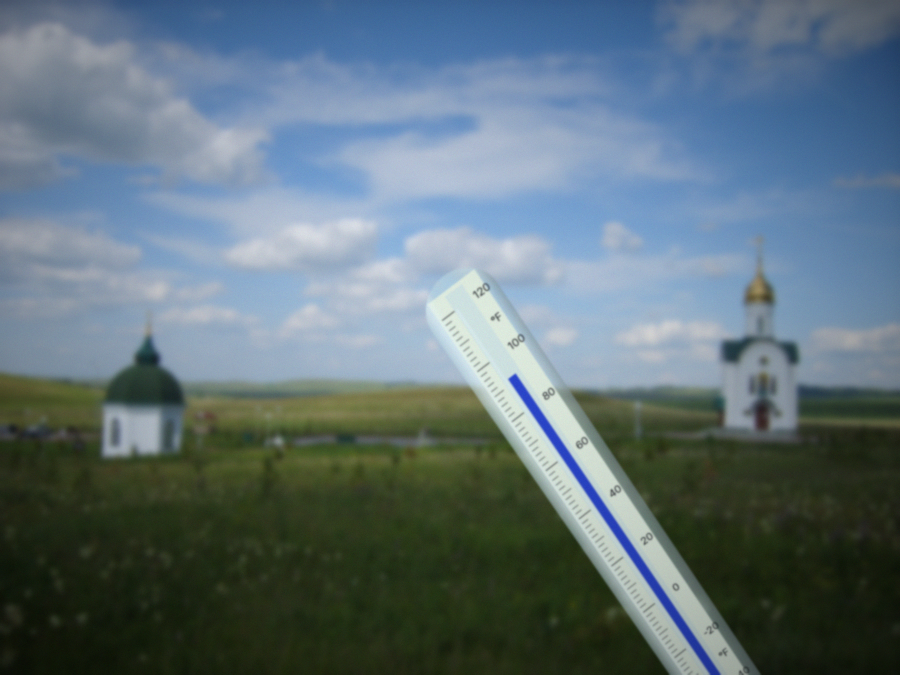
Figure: 92
